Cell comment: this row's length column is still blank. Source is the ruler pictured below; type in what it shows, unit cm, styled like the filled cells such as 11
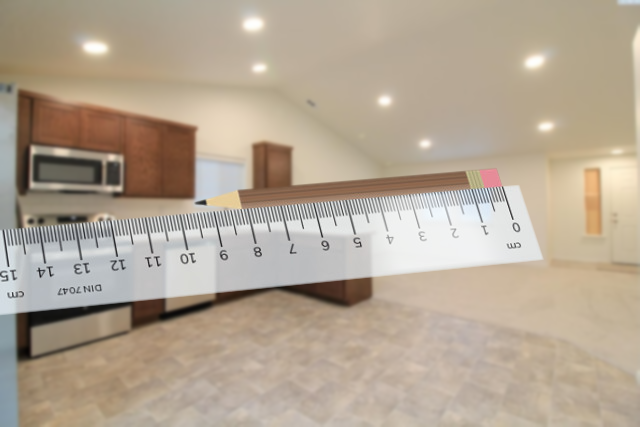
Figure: 9.5
